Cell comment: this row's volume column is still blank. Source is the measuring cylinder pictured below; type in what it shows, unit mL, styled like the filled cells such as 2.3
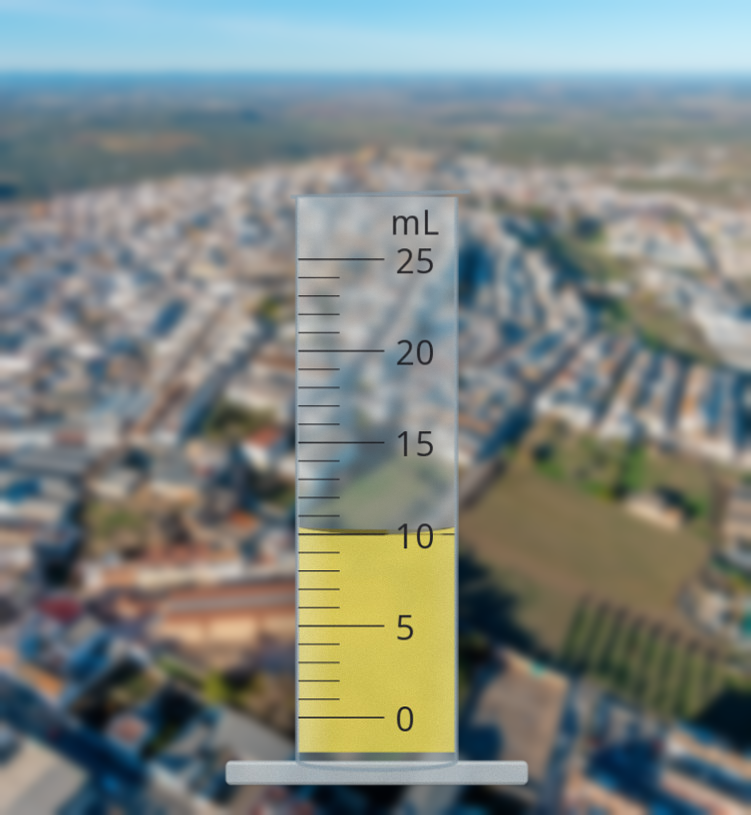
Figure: 10
